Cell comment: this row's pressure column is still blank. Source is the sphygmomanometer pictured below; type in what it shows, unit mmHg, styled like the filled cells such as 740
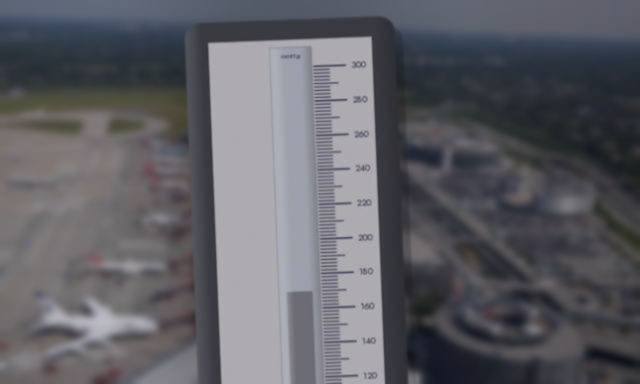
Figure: 170
